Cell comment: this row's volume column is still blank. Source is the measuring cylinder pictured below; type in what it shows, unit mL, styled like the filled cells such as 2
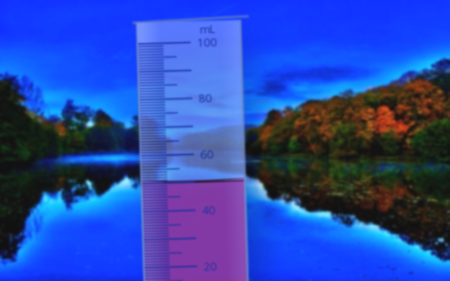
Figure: 50
